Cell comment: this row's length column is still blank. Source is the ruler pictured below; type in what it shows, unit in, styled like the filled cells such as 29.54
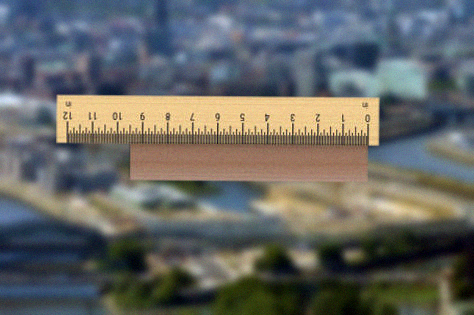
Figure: 9.5
